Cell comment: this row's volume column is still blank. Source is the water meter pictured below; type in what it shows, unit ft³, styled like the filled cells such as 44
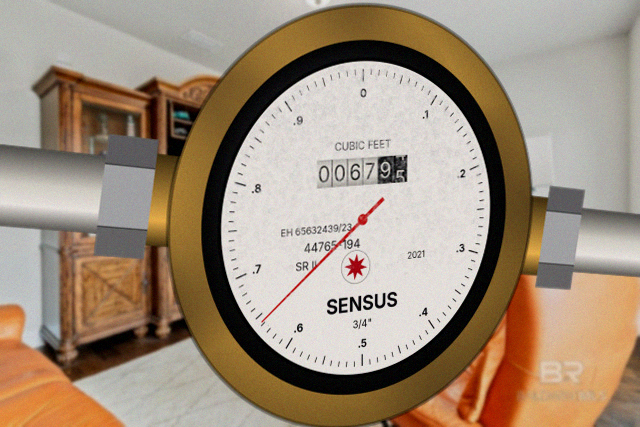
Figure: 6794.64
